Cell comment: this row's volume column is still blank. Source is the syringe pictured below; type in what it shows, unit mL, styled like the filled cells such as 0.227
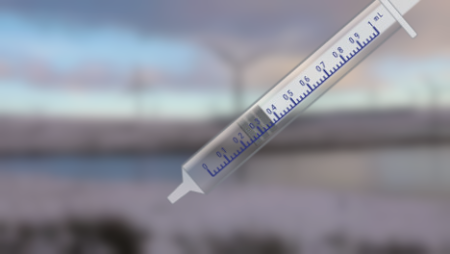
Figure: 0.24
